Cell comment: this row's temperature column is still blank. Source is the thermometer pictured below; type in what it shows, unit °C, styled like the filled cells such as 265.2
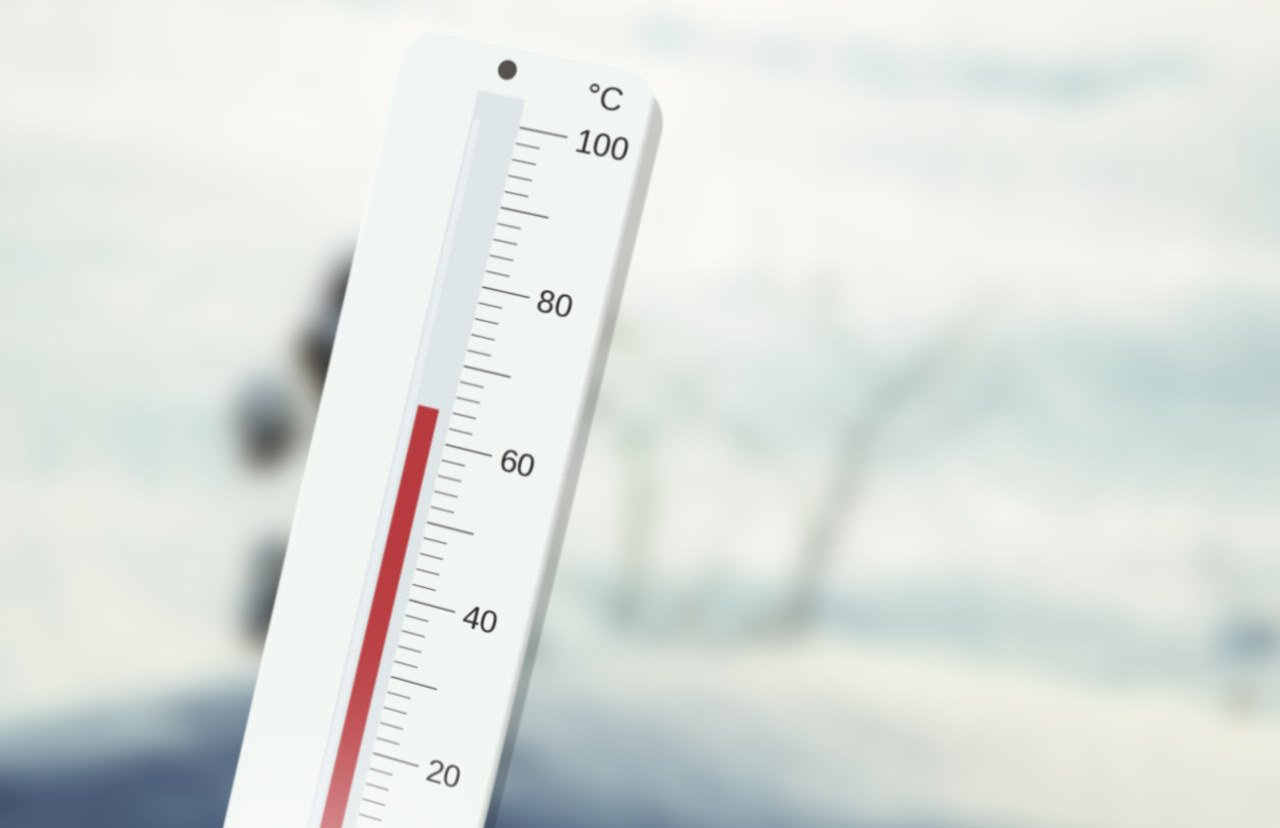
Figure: 64
